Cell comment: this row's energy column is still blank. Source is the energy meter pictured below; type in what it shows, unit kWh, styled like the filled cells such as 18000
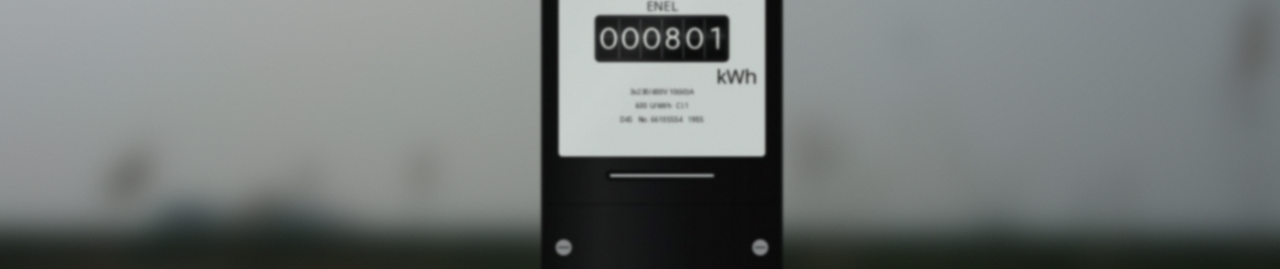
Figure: 801
